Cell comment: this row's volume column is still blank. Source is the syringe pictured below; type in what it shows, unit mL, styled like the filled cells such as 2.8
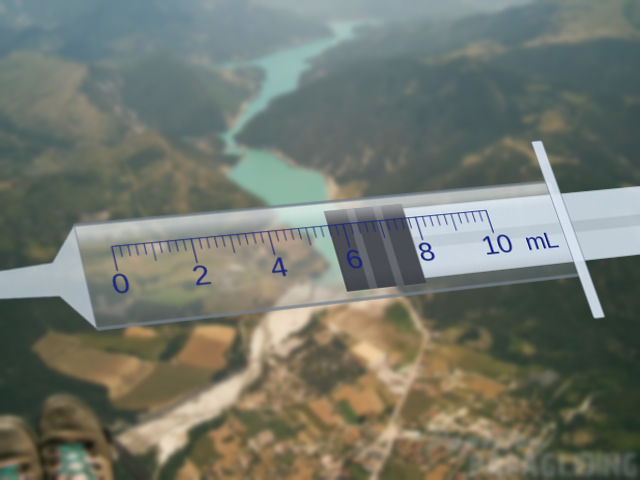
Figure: 5.6
